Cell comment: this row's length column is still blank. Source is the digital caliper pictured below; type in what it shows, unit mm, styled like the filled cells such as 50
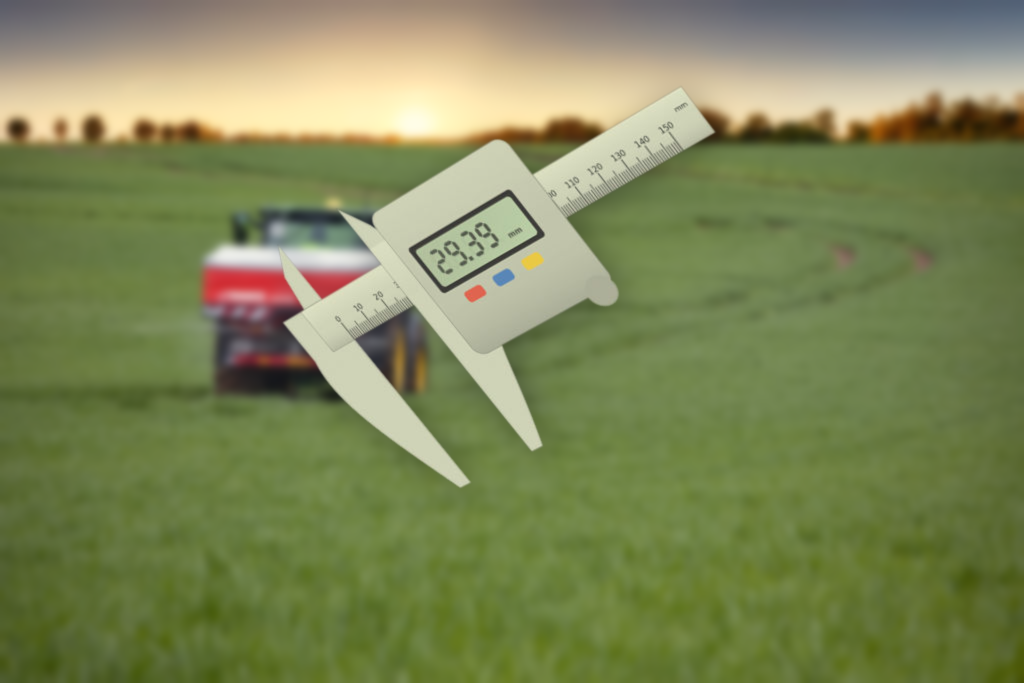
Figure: 29.39
